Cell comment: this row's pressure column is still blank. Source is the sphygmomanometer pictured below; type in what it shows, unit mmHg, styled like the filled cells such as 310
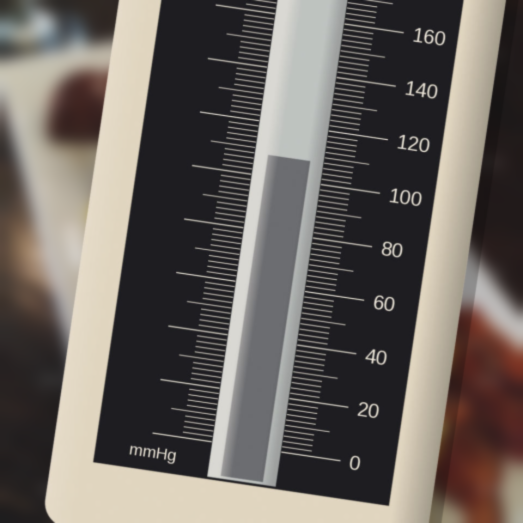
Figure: 108
